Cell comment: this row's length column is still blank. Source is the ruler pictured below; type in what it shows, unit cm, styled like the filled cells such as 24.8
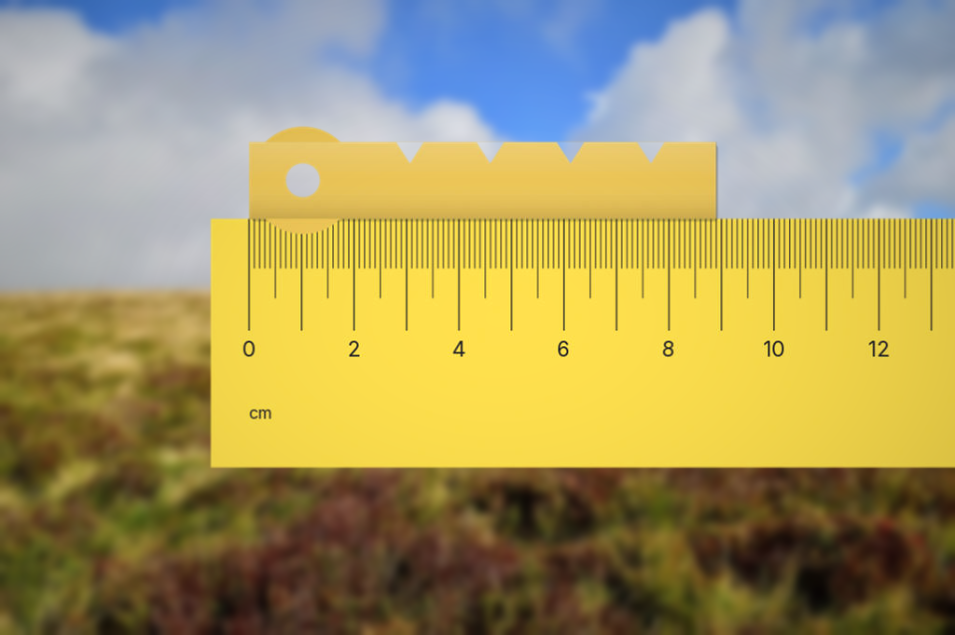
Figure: 8.9
